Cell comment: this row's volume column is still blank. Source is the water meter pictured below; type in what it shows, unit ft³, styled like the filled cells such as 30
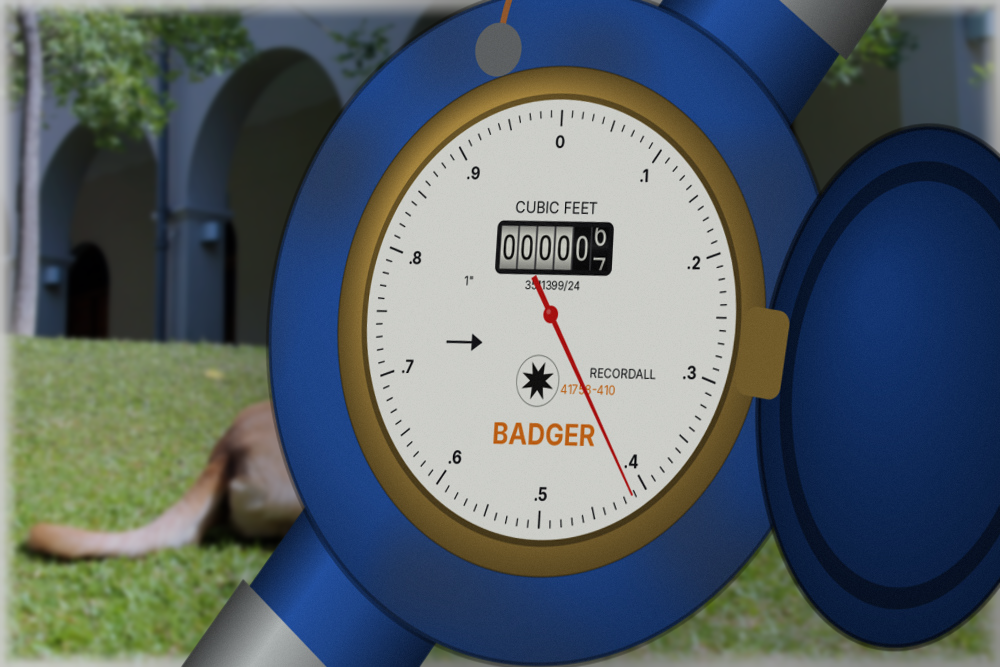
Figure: 6.41
